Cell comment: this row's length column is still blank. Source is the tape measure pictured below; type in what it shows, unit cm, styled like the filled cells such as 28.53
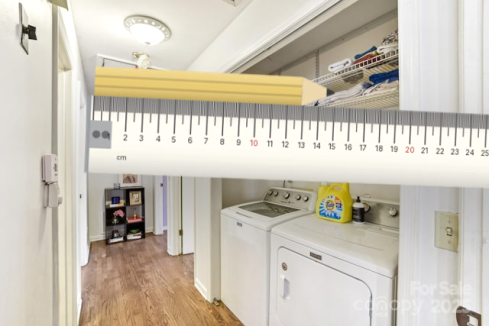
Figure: 15
